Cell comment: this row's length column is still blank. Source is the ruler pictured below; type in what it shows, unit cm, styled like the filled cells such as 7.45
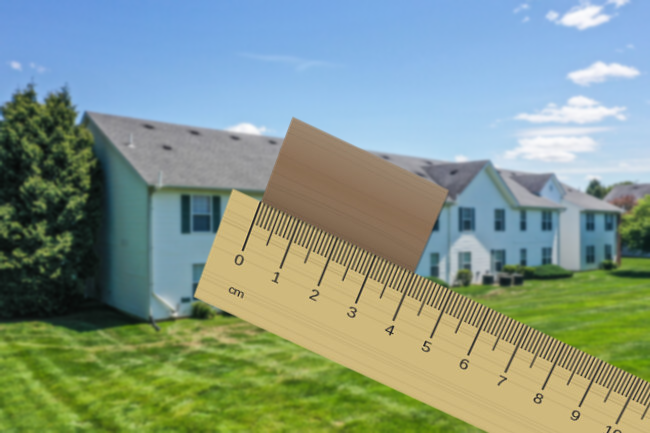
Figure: 4
